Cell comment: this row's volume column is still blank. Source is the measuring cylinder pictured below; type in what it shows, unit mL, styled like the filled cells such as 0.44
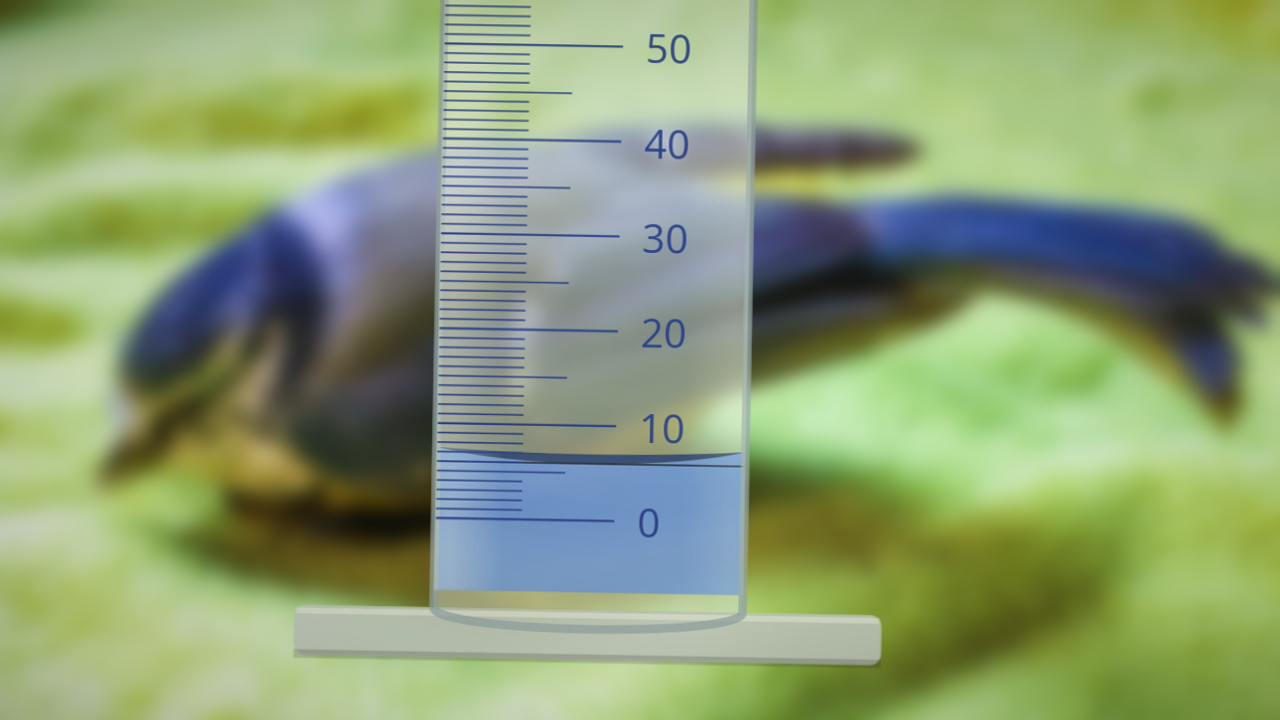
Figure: 6
